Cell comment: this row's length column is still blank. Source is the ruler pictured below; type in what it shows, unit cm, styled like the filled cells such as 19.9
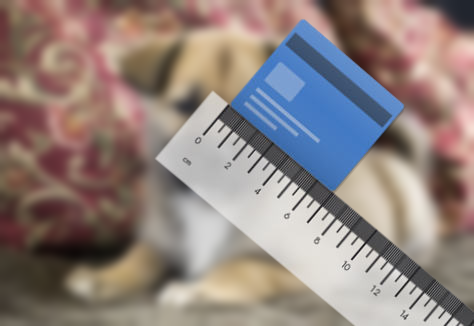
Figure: 7
